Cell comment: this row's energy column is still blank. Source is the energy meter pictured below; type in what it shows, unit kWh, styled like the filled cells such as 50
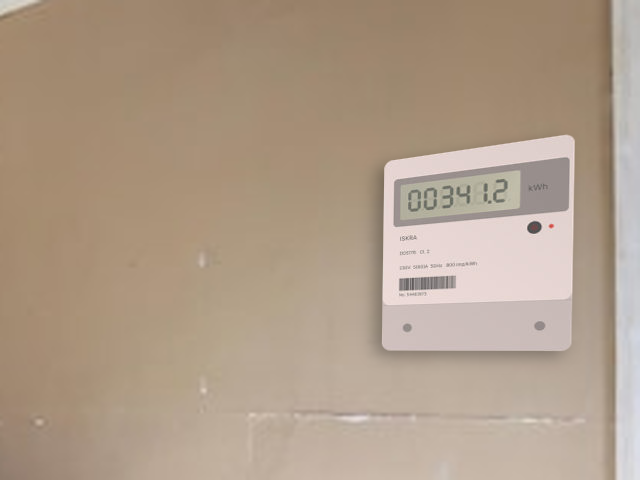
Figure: 341.2
